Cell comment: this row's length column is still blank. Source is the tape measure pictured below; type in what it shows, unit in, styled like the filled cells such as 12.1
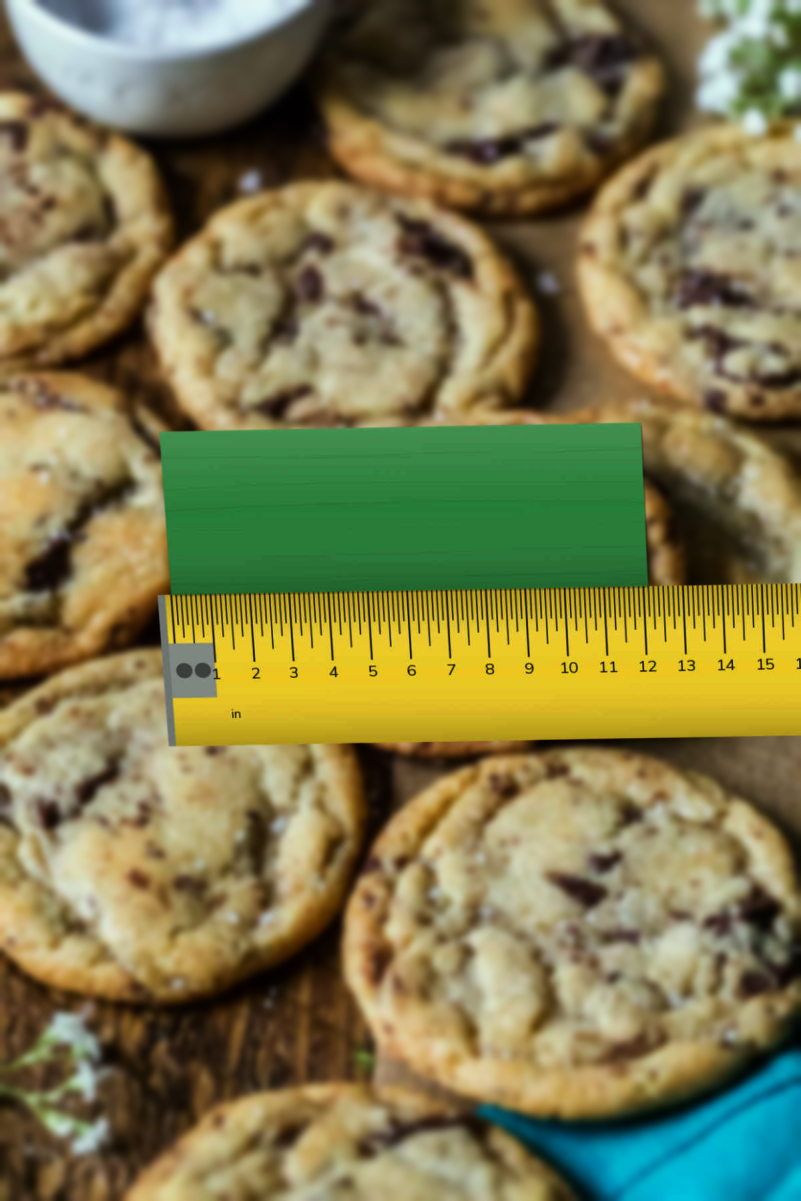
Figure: 12.125
